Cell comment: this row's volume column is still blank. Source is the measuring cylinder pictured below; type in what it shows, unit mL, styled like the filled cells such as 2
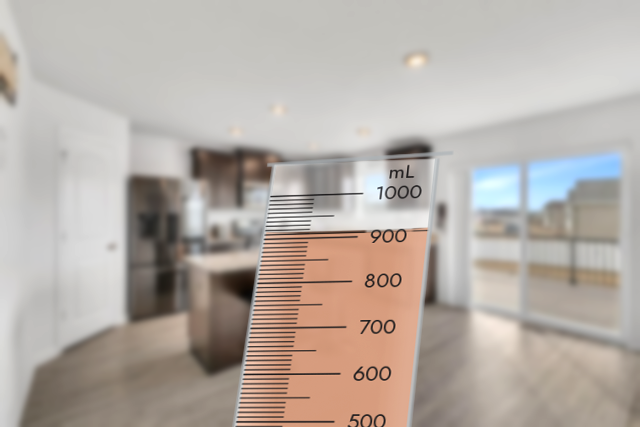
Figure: 910
